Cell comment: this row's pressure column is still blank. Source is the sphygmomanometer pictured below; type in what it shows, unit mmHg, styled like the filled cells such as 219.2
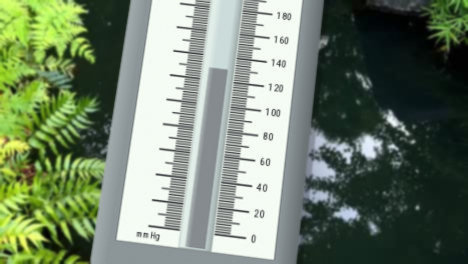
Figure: 130
